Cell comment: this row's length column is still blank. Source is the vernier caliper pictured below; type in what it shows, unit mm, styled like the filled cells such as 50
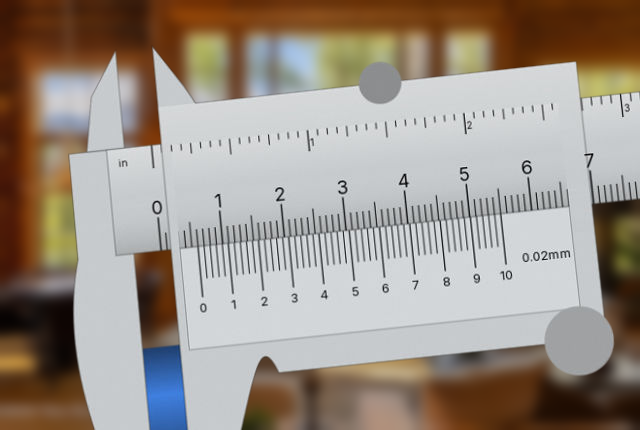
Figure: 6.0
